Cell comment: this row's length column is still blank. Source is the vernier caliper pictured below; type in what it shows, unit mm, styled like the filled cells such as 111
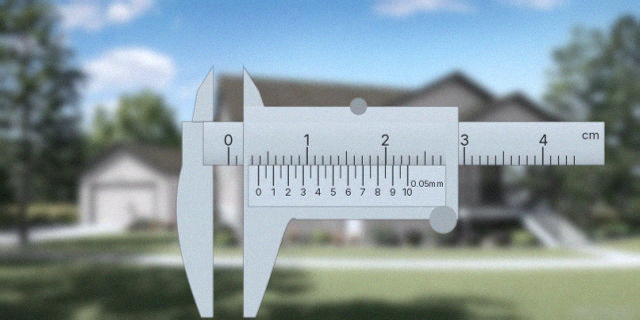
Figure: 3.8
